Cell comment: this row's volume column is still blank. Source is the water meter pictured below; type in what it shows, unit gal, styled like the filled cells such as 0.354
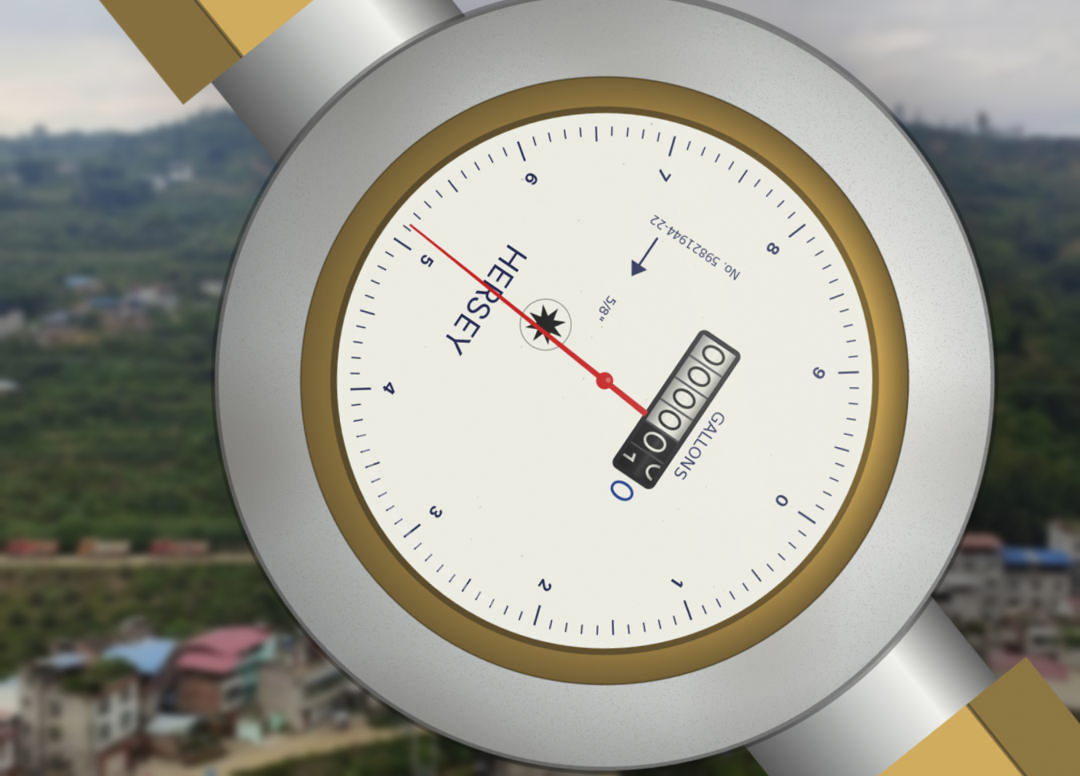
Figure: 5.1
